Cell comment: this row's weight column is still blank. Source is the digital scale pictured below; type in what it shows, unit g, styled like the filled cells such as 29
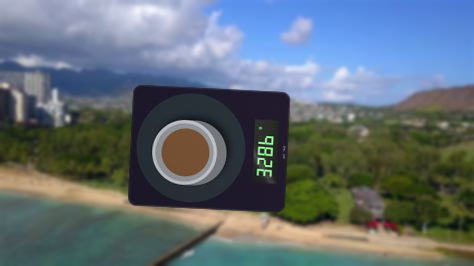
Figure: 3286
